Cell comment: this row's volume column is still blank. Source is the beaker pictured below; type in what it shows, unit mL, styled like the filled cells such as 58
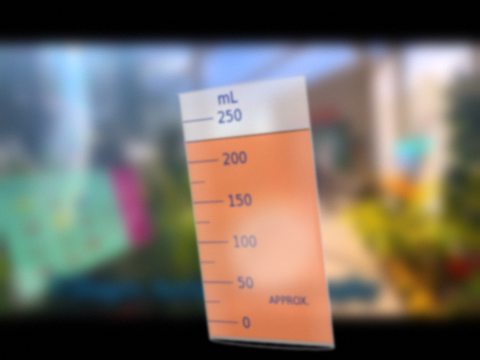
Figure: 225
